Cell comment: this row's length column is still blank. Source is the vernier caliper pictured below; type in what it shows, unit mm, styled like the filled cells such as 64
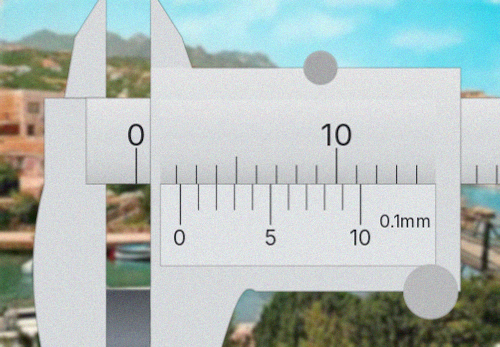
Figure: 2.2
